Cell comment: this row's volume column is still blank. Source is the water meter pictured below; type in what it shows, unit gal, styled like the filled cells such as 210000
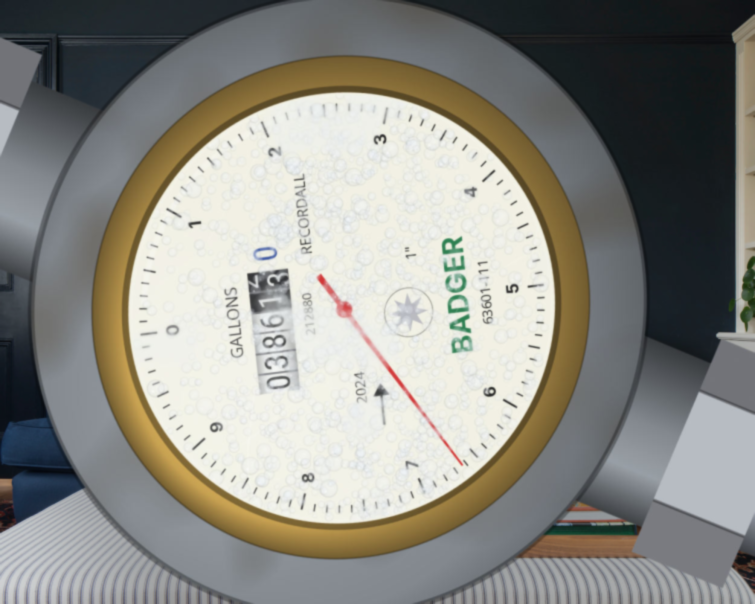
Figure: 386126.6
